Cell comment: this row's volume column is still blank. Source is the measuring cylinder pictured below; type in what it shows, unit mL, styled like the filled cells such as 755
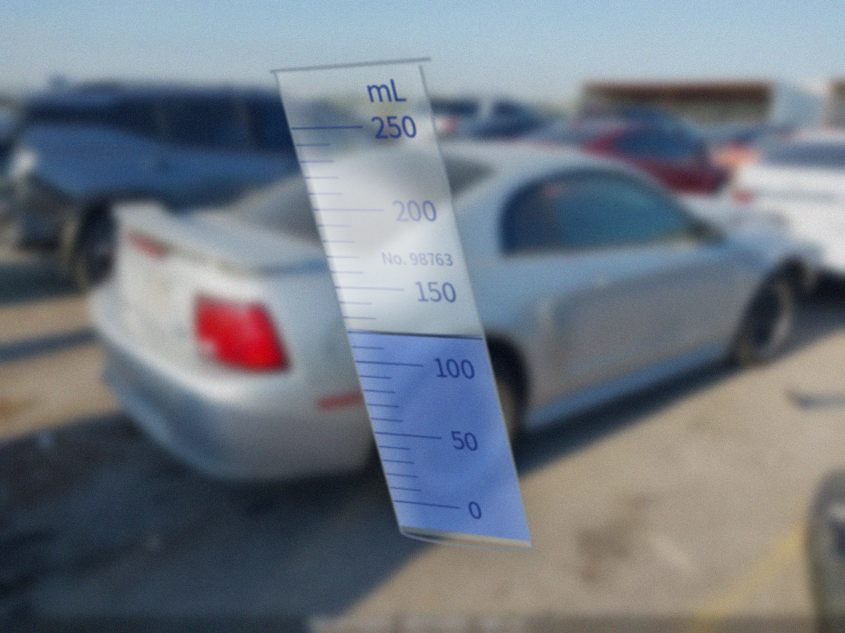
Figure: 120
